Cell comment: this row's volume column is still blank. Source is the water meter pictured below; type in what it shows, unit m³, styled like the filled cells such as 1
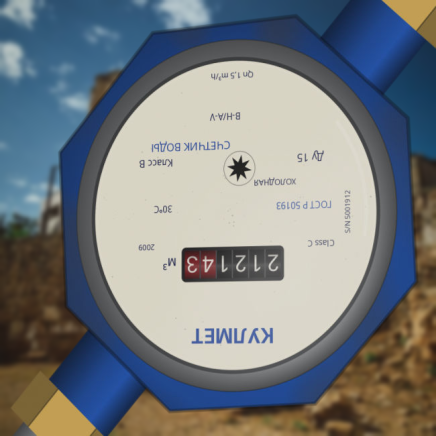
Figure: 2121.43
